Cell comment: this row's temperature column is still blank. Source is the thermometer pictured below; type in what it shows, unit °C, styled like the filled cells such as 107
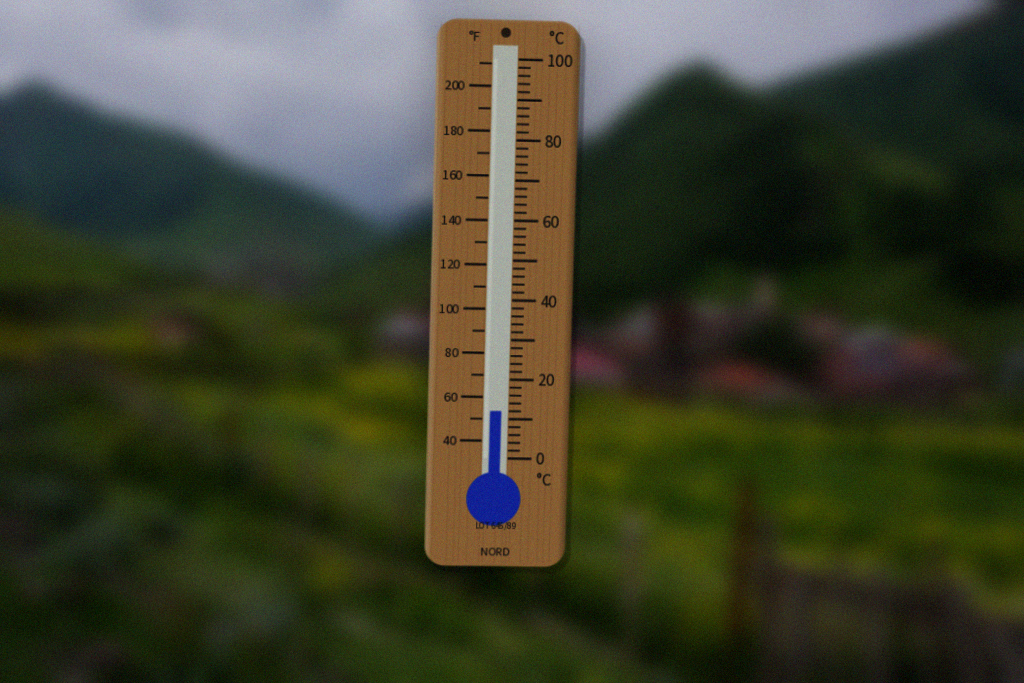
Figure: 12
